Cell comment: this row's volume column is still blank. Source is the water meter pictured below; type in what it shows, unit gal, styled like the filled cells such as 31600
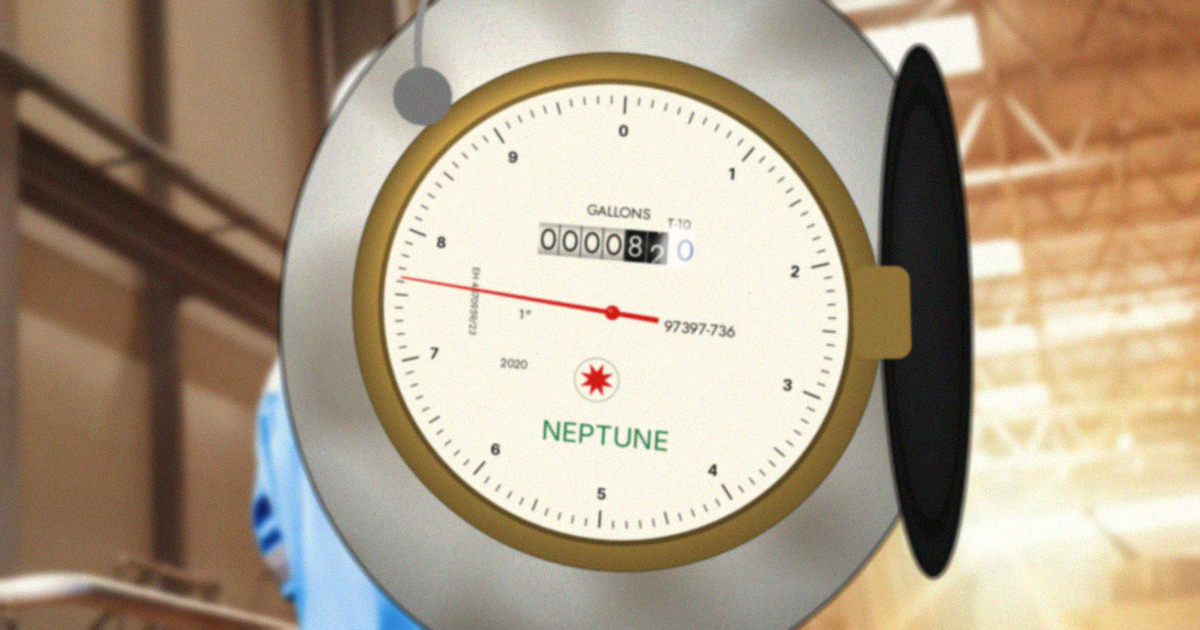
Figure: 817.6
